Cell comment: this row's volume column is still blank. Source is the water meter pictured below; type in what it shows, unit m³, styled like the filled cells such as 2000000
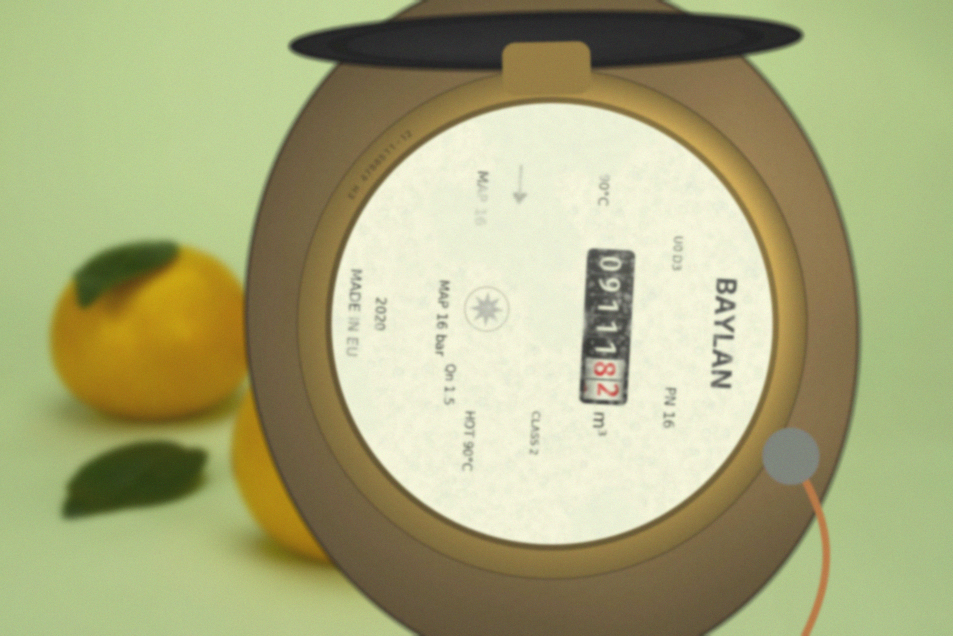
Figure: 9111.82
